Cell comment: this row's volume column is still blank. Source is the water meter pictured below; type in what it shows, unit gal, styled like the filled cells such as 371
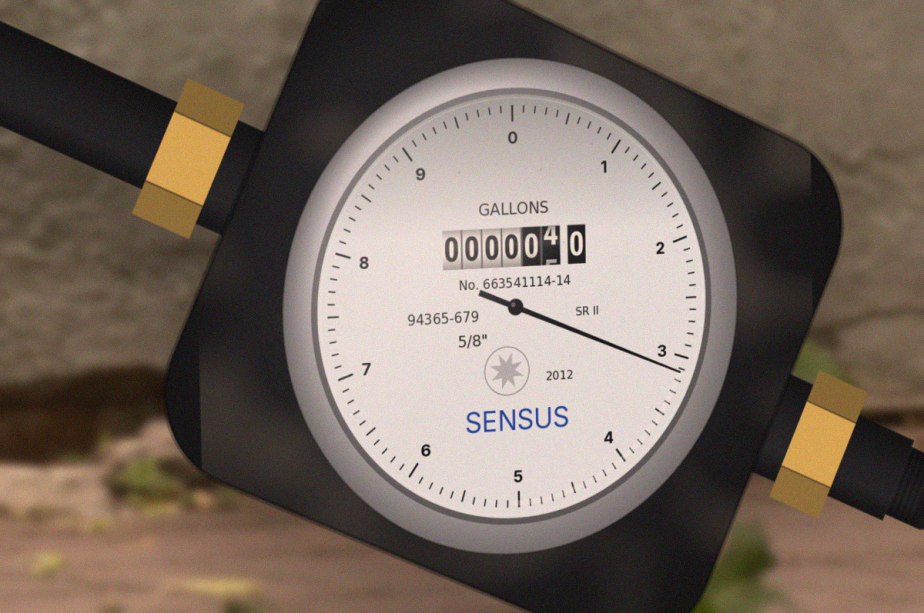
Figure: 43.1
